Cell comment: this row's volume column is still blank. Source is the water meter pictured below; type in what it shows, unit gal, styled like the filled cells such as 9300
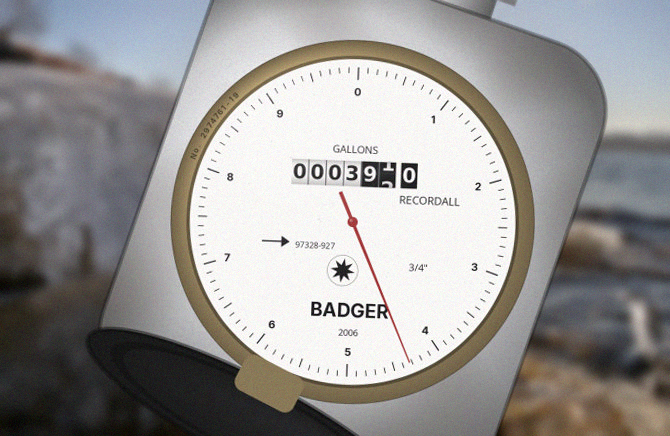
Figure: 3914.3
